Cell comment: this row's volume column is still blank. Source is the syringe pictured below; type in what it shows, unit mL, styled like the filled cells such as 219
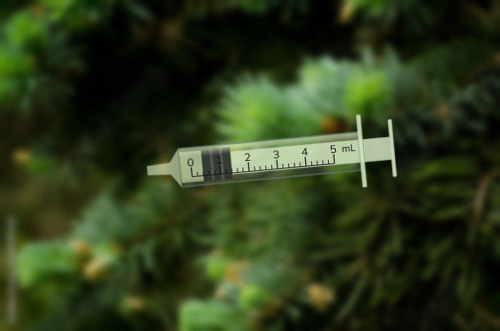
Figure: 0.4
